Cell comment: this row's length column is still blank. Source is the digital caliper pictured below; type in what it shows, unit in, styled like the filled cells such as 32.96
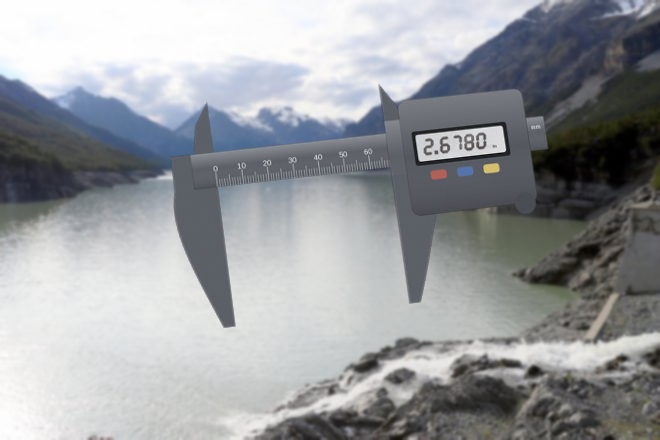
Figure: 2.6780
